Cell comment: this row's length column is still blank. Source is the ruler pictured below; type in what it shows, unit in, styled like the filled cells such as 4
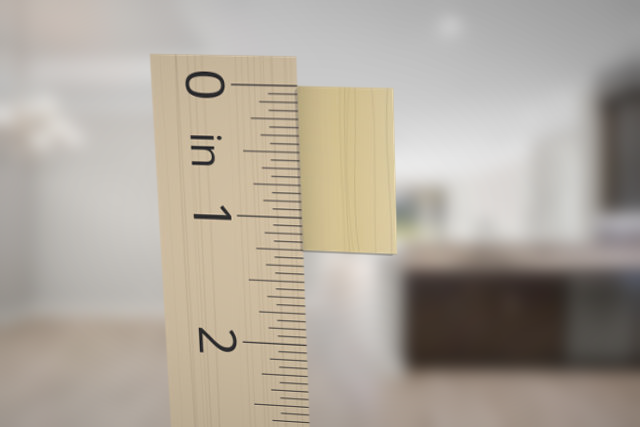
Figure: 1.25
